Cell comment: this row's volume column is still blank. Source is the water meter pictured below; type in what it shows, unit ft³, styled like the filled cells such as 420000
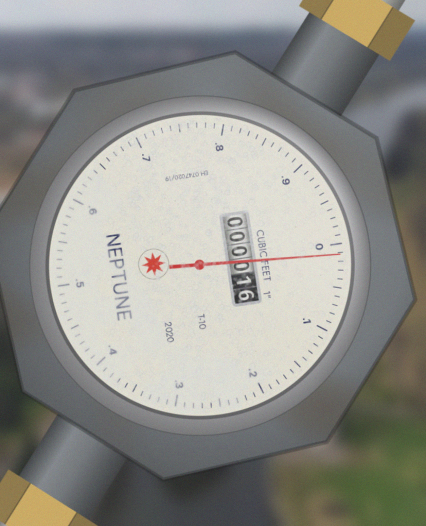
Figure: 16.01
